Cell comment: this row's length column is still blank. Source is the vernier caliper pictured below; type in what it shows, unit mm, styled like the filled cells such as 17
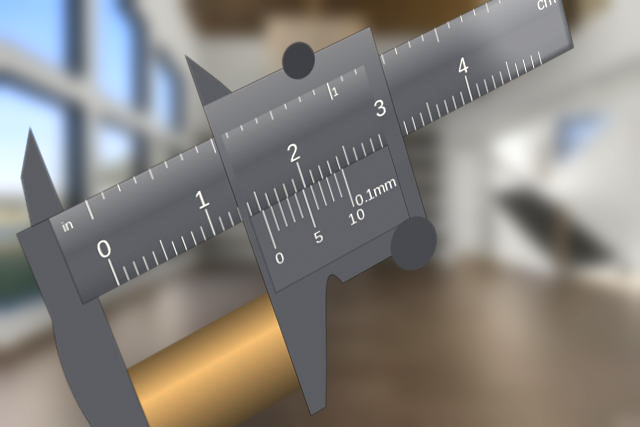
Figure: 15.2
